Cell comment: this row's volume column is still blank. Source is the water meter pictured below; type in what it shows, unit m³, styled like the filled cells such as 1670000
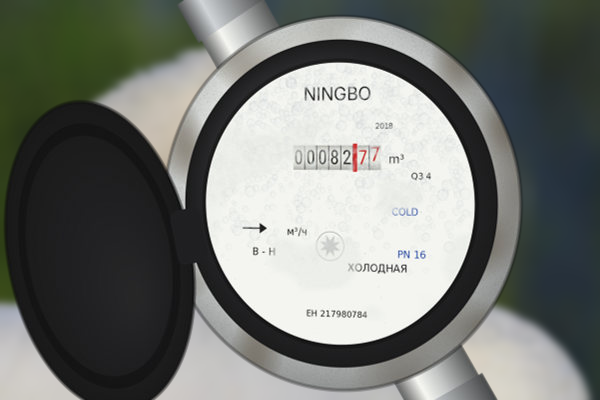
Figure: 82.77
